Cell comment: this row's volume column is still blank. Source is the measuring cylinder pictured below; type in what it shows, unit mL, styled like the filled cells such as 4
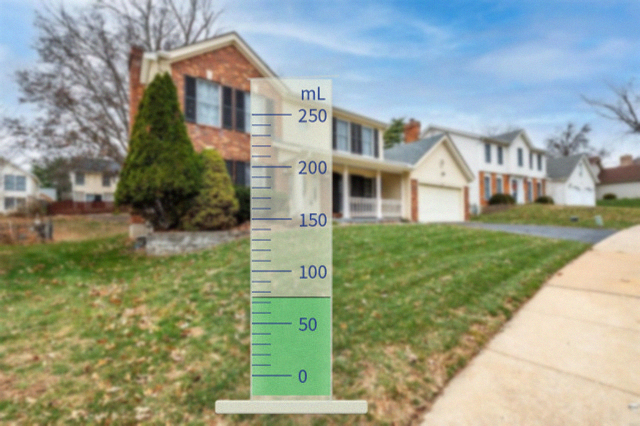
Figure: 75
